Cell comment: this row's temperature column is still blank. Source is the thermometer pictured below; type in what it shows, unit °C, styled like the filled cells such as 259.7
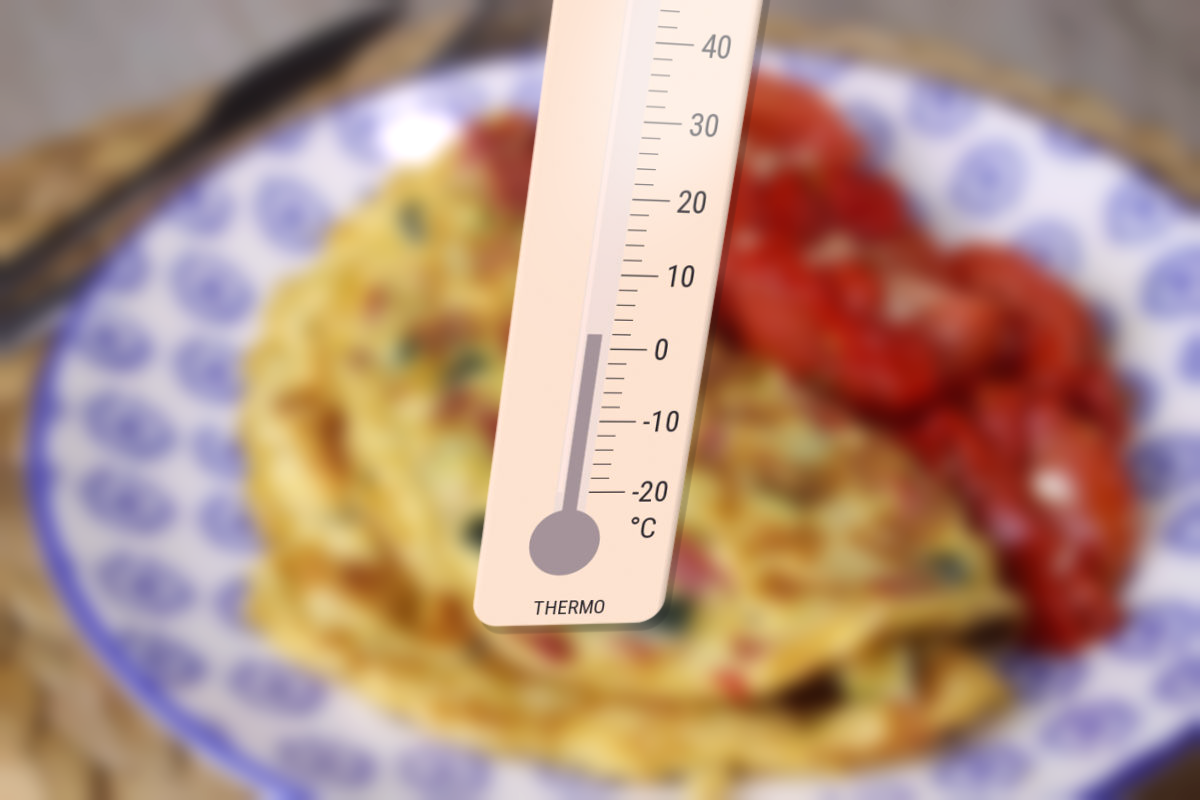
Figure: 2
